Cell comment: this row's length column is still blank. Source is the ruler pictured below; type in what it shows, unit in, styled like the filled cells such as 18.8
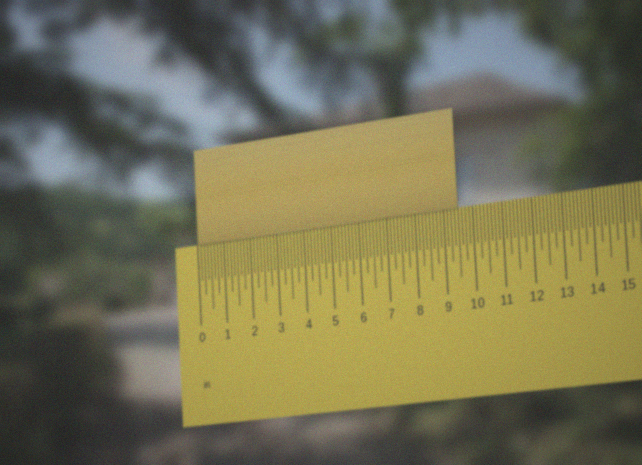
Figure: 9.5
